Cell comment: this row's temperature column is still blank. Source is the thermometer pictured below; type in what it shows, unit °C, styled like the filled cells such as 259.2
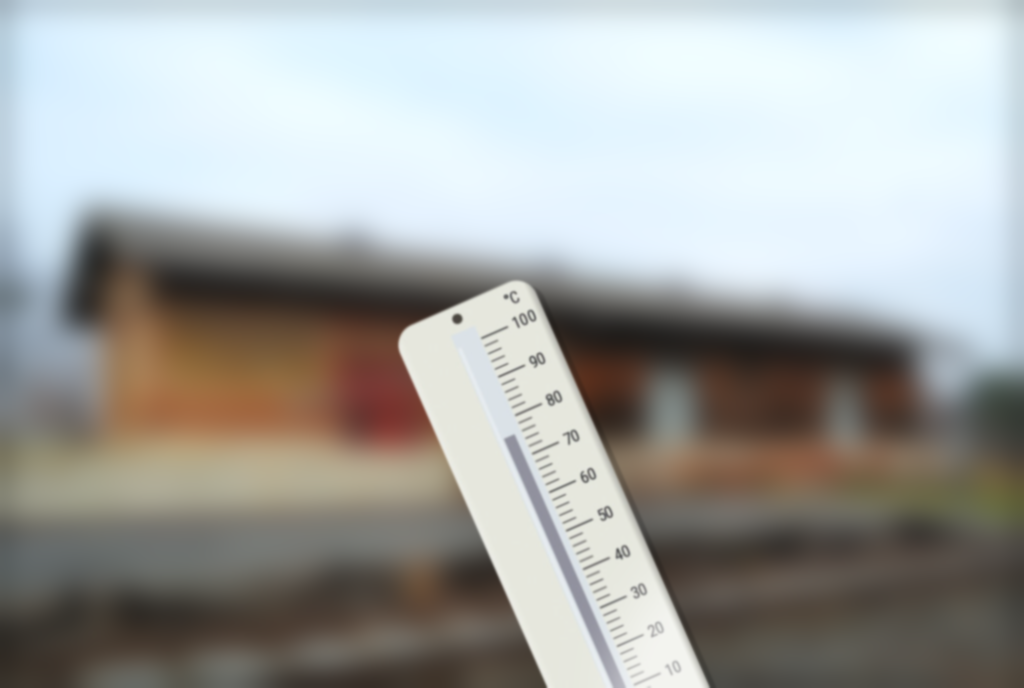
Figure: 76
